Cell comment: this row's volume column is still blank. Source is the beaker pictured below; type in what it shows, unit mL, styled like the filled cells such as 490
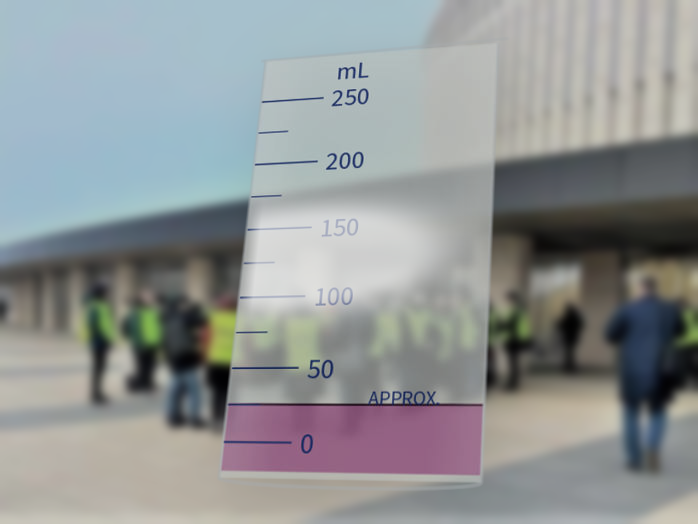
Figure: 25
